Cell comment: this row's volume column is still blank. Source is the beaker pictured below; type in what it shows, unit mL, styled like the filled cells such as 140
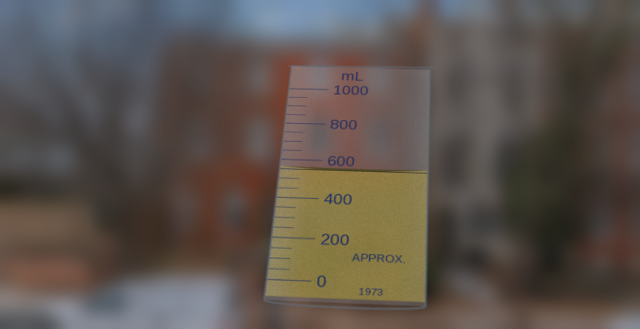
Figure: 550
